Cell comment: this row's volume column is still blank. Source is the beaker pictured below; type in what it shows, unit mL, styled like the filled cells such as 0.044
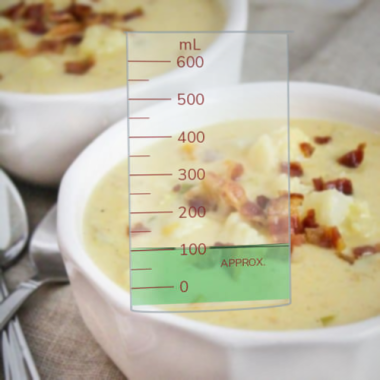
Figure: 100
